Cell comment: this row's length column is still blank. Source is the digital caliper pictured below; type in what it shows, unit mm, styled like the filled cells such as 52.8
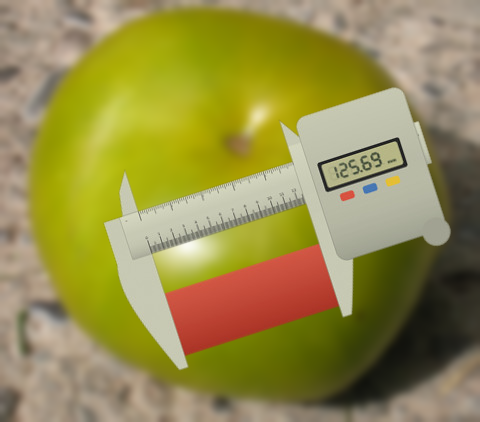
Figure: 125.69
